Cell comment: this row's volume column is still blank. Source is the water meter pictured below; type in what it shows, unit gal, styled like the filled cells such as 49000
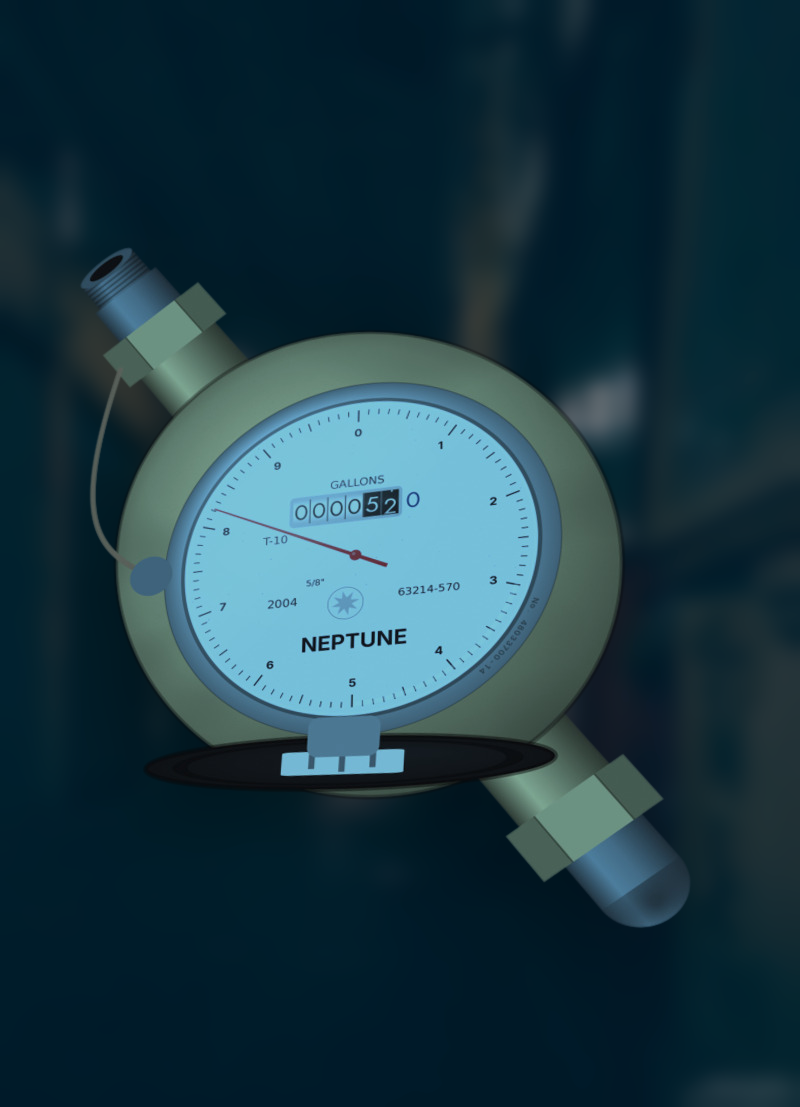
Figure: 518.2
